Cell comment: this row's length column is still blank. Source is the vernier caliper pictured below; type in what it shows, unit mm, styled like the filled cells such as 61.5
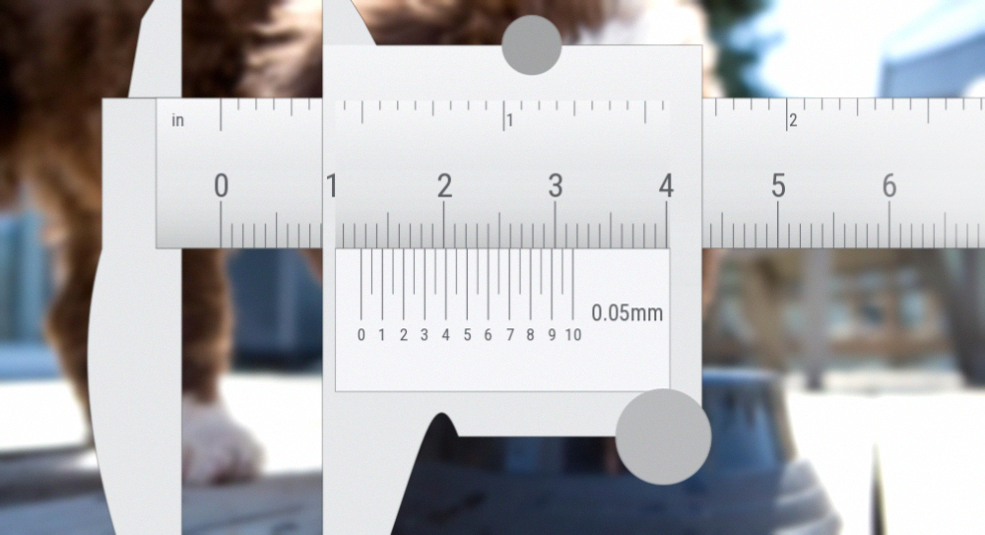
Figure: 12.6
